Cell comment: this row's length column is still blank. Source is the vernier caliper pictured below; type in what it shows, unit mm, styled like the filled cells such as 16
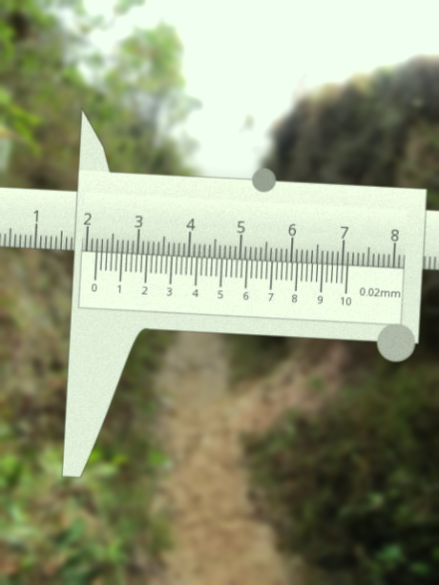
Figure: 22.0
